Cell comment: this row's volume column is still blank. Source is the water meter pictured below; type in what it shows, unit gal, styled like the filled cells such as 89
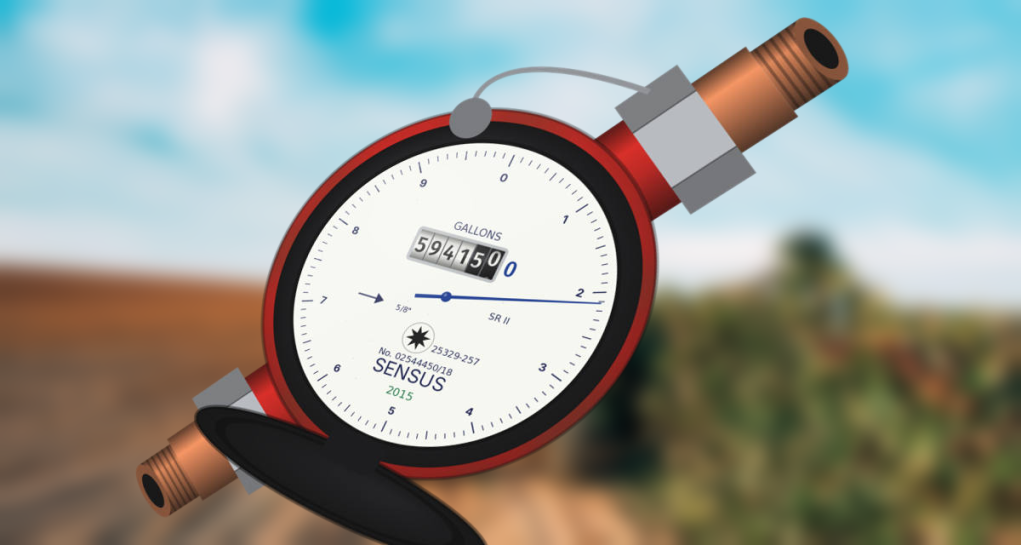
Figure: 5941502.1
